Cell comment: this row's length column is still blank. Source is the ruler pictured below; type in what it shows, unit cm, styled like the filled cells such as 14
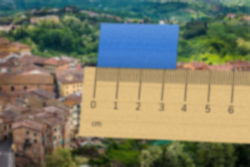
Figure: 3.5
